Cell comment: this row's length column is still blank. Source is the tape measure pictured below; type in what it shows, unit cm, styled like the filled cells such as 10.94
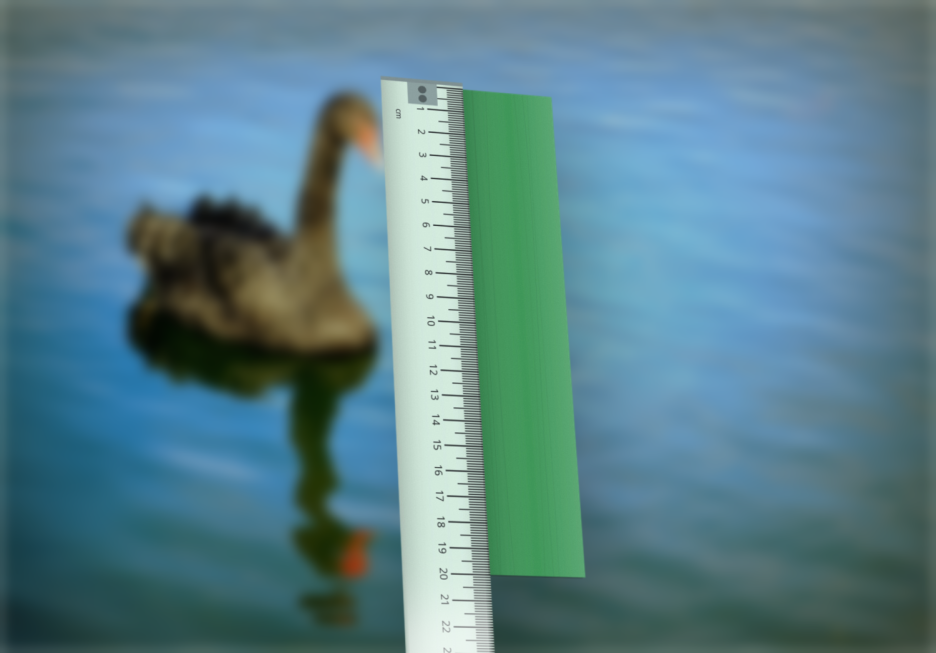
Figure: 20
